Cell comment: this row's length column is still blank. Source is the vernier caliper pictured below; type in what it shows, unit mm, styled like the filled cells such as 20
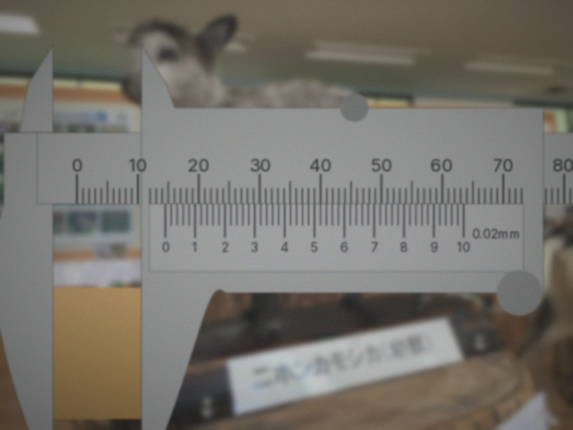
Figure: 14.5
